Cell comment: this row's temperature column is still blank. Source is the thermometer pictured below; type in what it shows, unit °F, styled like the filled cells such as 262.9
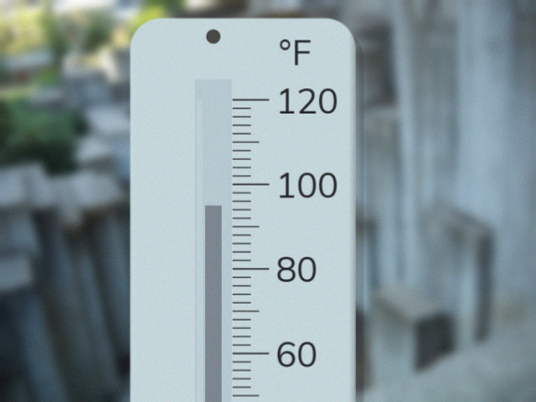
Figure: 95
